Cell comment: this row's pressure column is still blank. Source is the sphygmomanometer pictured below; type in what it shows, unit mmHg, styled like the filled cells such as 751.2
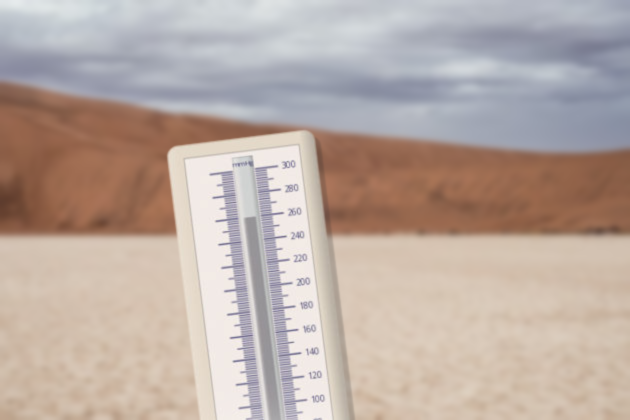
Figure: 260
